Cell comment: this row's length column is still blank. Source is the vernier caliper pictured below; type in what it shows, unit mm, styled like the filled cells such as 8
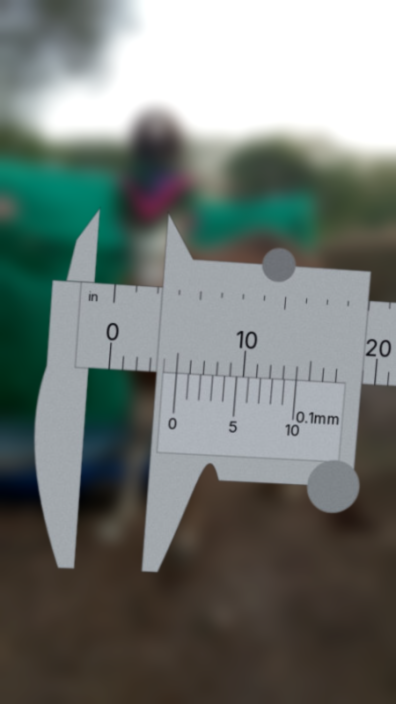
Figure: 5.0
